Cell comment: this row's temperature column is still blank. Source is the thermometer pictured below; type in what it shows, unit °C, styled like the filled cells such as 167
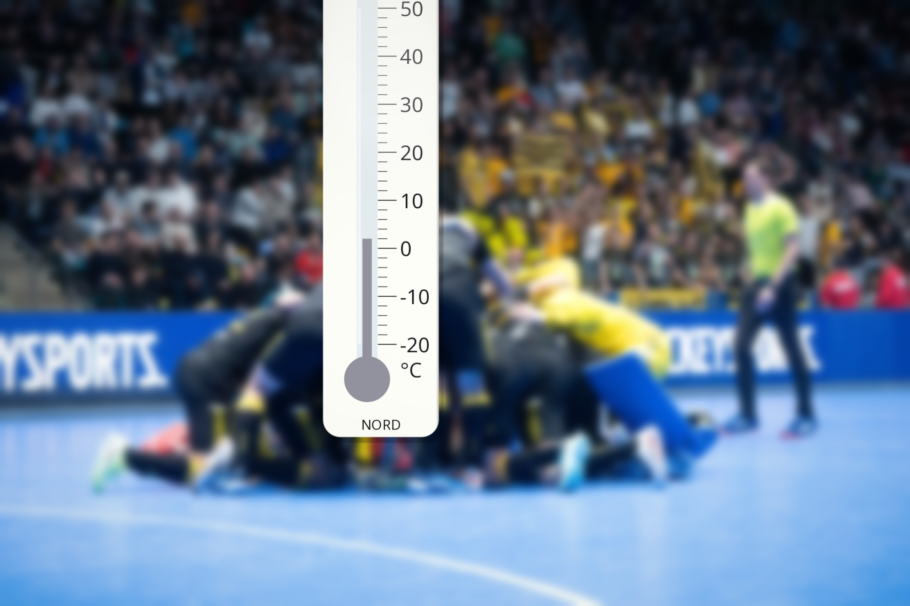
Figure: 2
